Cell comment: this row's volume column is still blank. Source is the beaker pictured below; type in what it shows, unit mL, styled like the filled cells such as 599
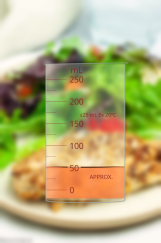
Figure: 50
